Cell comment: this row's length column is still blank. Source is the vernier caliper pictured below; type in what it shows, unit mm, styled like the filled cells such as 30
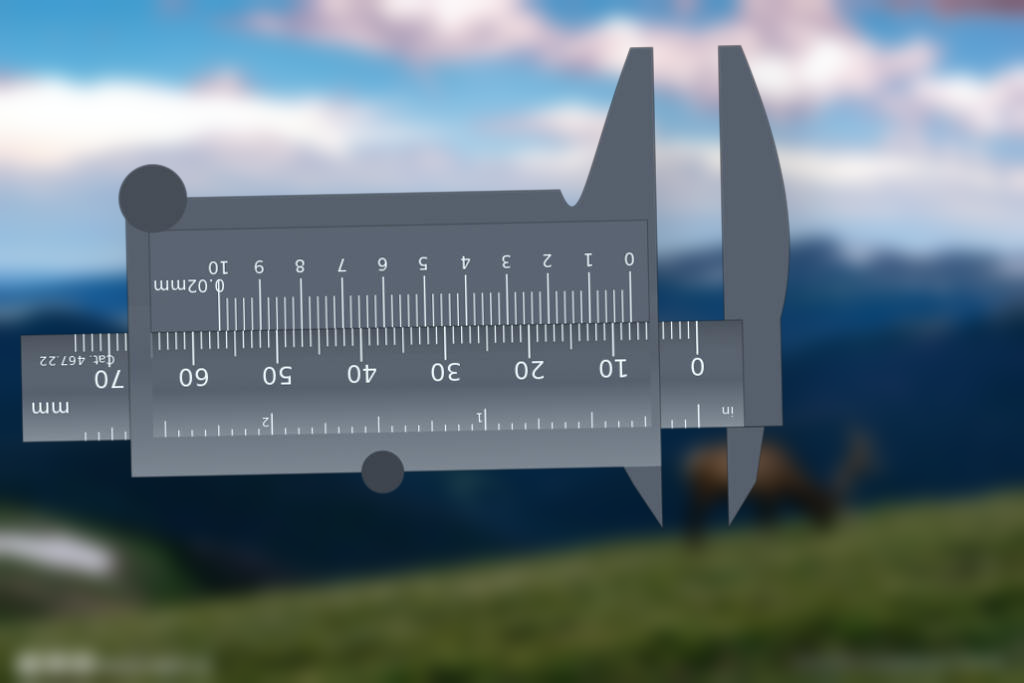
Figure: 7.8
